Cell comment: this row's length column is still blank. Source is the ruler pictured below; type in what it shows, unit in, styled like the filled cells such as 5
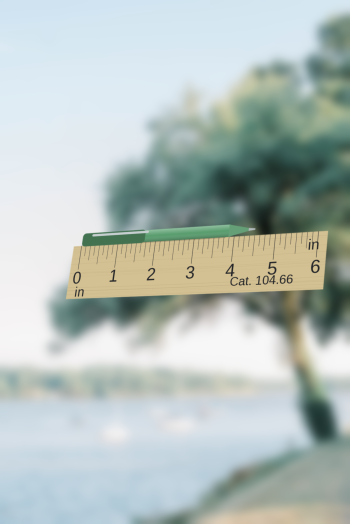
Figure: 4.5
